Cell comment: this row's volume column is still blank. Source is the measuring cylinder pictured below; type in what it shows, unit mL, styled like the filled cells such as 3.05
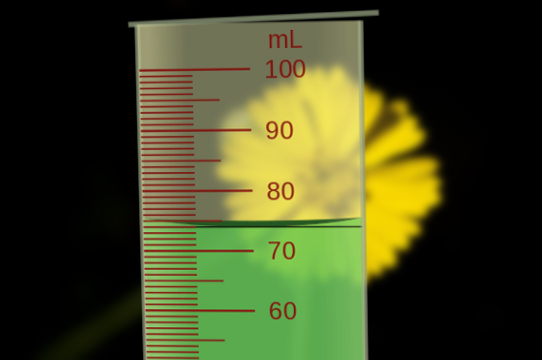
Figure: 74
